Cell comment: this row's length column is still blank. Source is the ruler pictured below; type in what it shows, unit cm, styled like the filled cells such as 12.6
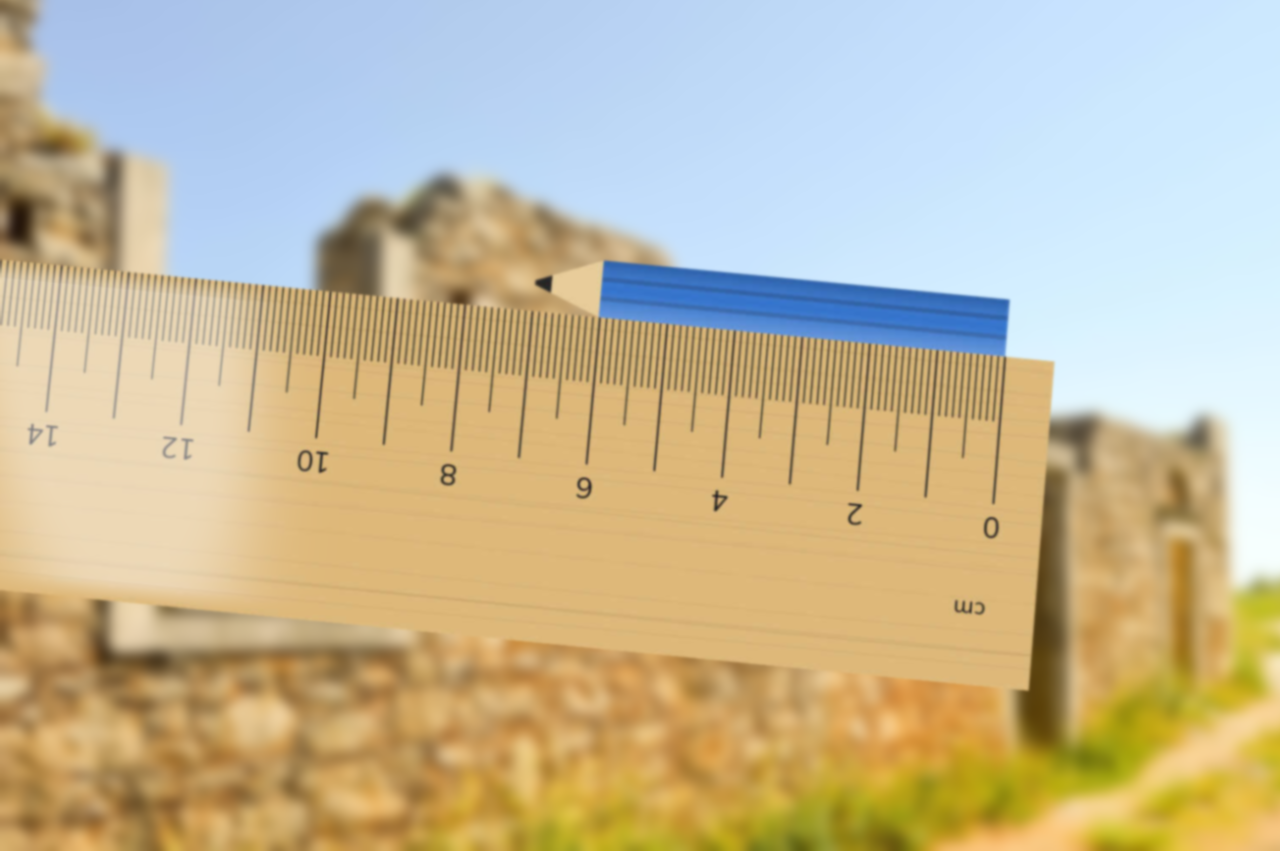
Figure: 7
